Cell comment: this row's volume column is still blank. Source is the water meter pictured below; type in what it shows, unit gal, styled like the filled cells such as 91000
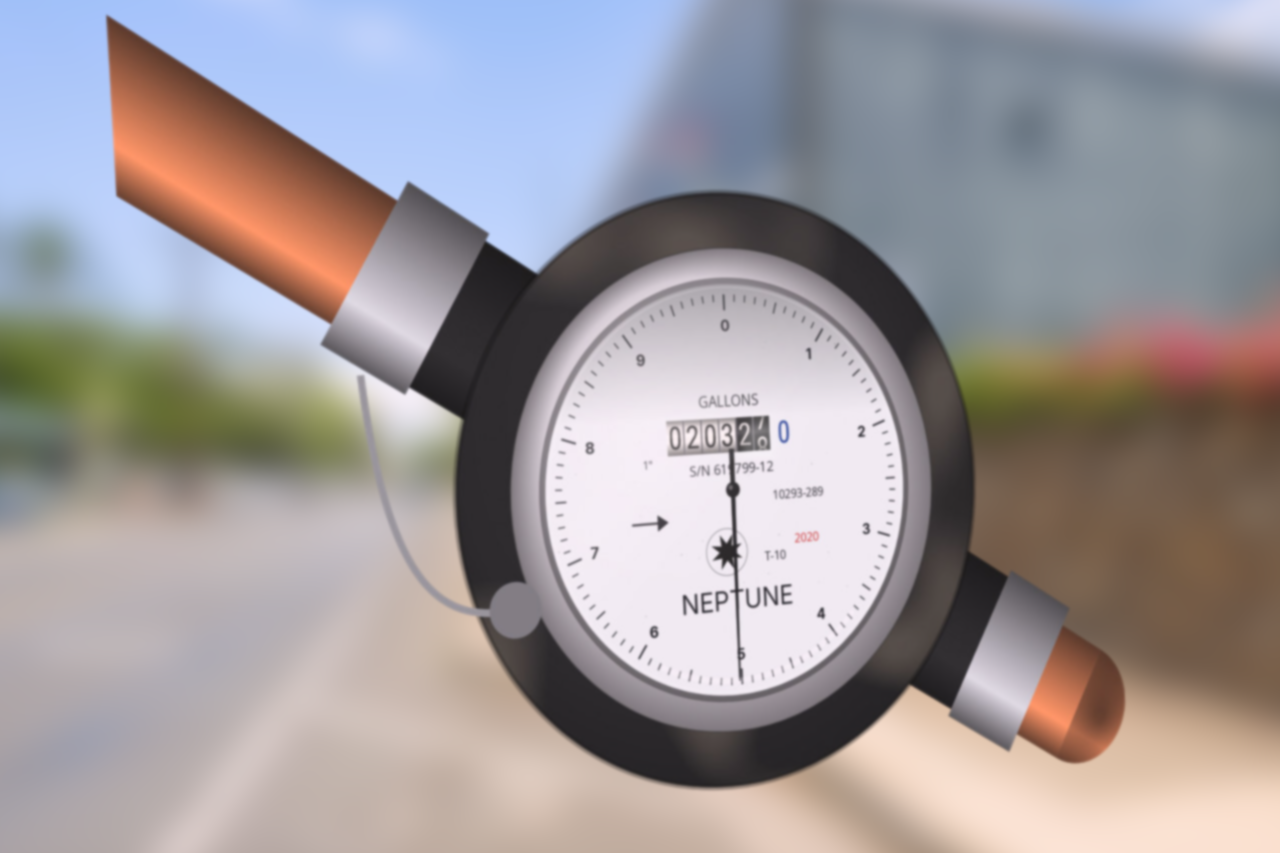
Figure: 203275.0
